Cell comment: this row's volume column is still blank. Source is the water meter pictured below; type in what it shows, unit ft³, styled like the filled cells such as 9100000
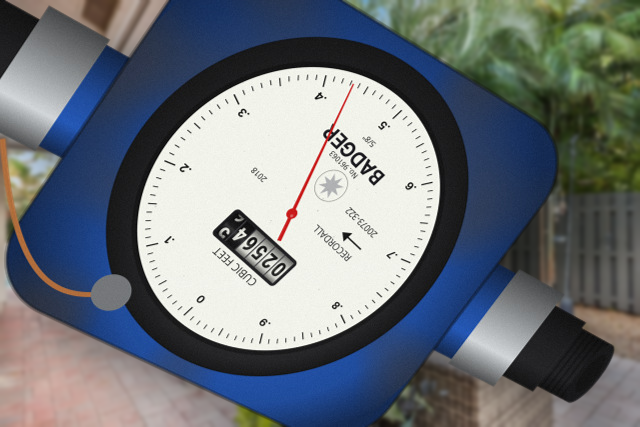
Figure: 25645.43
